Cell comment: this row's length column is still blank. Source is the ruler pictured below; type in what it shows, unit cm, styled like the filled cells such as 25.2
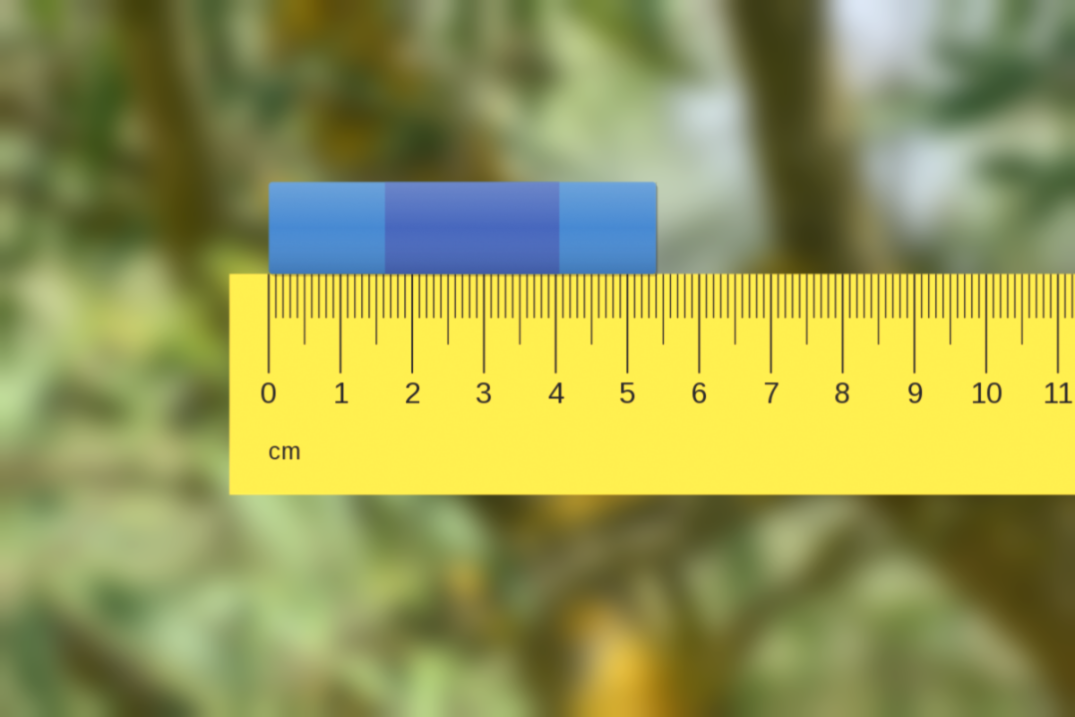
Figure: 5.4
